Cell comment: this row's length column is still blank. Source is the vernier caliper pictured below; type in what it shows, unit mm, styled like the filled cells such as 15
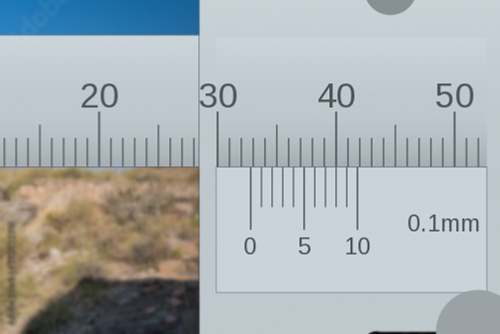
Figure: 32.8
